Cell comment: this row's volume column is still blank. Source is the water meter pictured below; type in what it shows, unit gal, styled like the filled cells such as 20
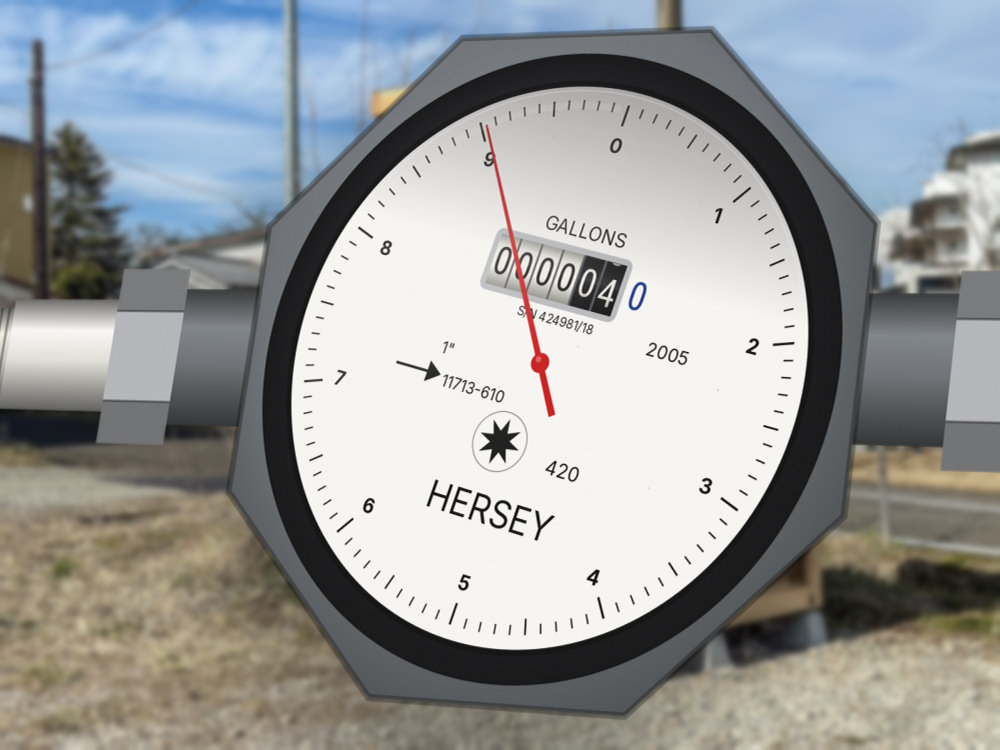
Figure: 39.0
